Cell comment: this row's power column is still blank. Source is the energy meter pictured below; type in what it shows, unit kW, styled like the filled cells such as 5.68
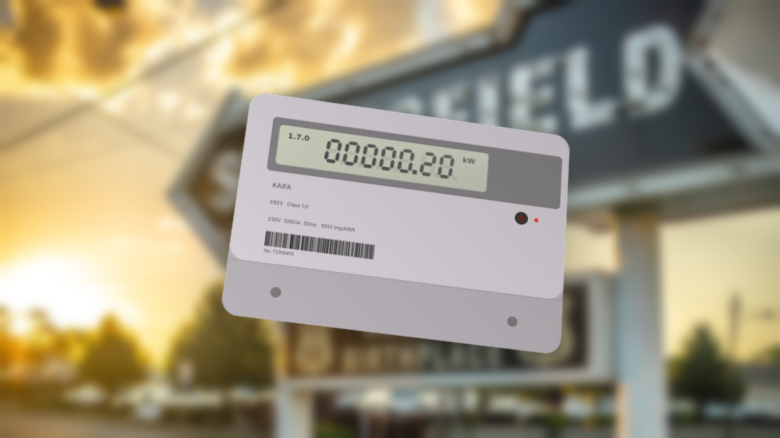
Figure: 0.20
